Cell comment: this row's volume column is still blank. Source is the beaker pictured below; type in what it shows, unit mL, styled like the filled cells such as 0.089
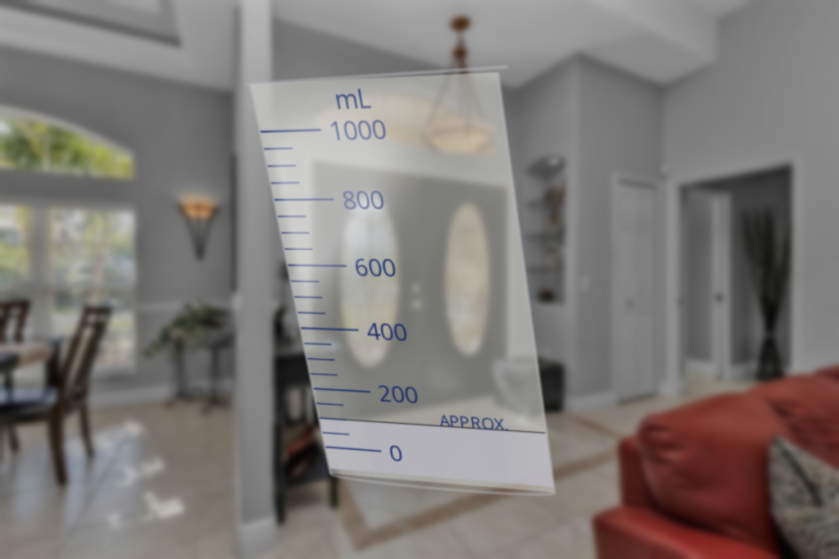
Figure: 100
